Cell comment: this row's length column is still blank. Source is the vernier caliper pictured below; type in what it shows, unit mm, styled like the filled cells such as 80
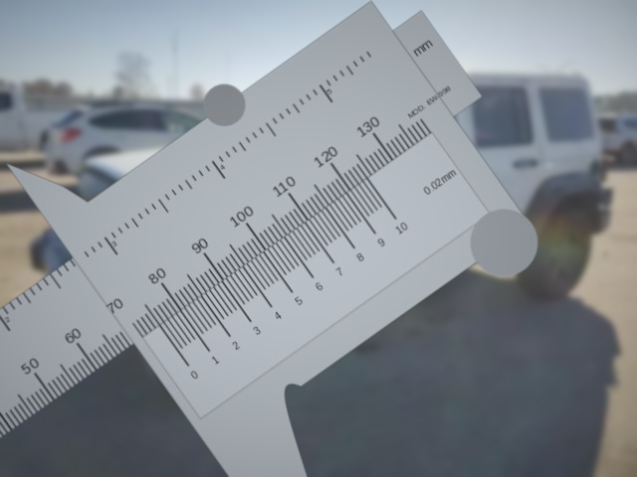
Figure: 75.0
